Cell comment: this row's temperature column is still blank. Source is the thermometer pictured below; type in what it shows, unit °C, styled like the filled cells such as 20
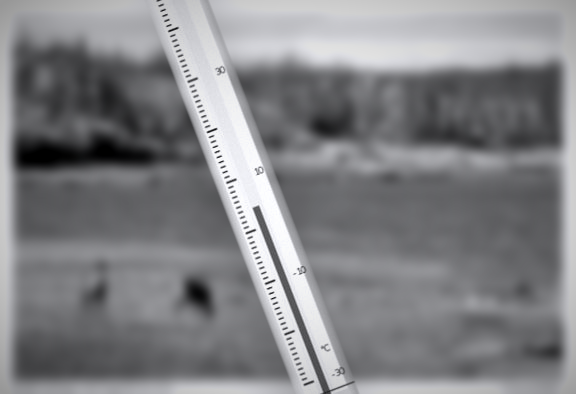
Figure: 4
